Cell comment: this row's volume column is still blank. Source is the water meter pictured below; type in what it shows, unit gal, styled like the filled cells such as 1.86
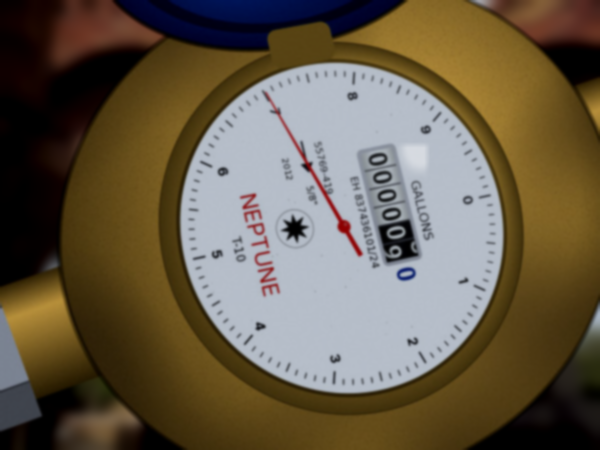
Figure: 87.0
